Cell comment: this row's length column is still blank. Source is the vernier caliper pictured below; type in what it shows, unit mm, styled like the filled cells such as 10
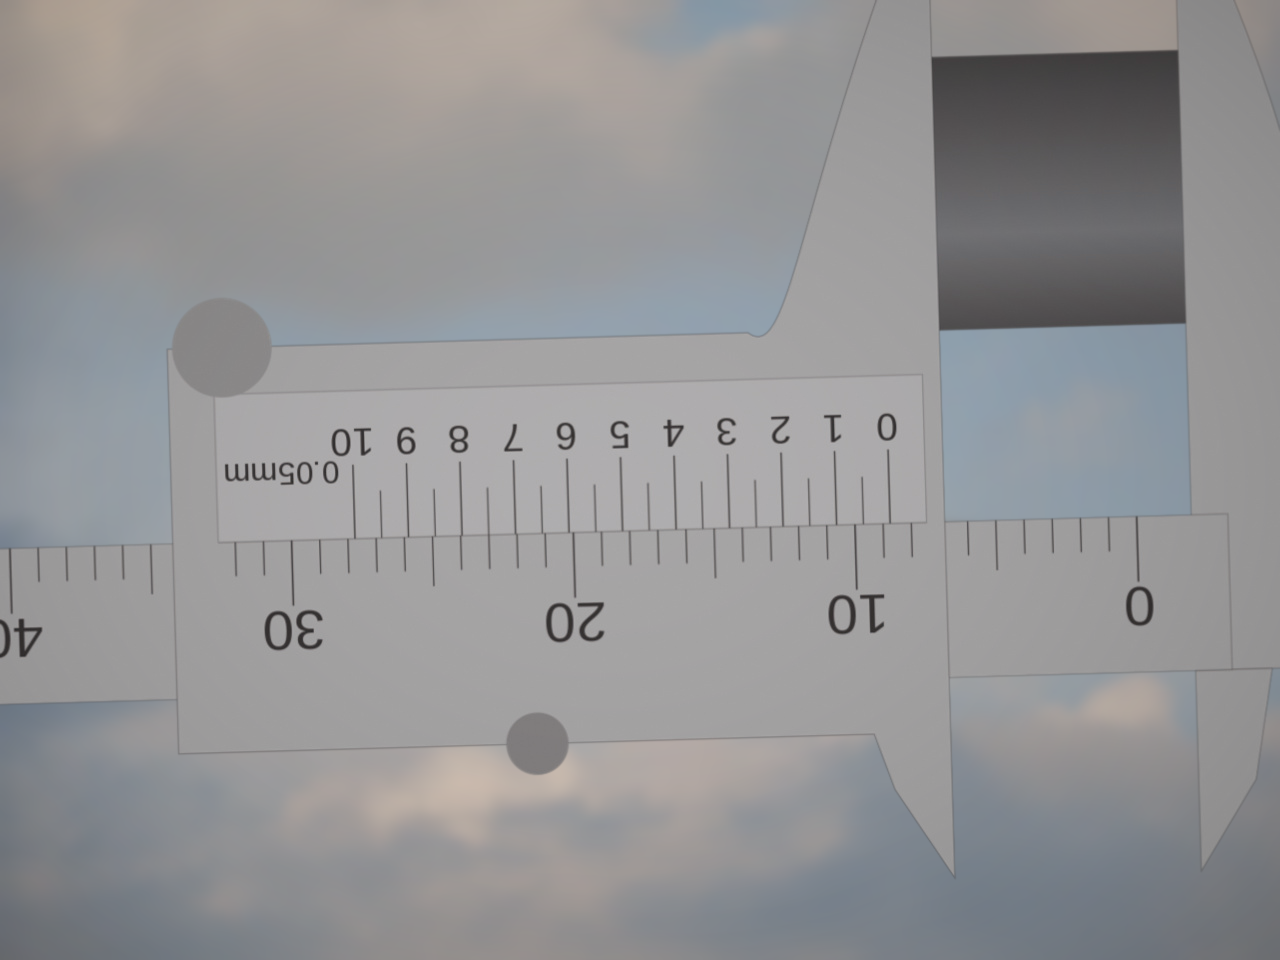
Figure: 8.75
